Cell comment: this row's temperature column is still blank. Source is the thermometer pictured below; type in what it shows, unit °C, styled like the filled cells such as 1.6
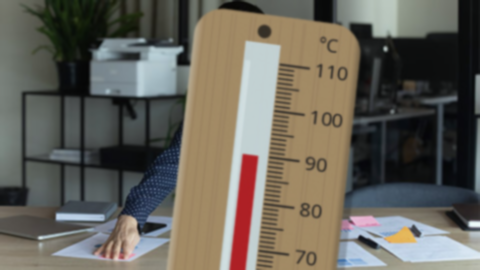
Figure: 90
